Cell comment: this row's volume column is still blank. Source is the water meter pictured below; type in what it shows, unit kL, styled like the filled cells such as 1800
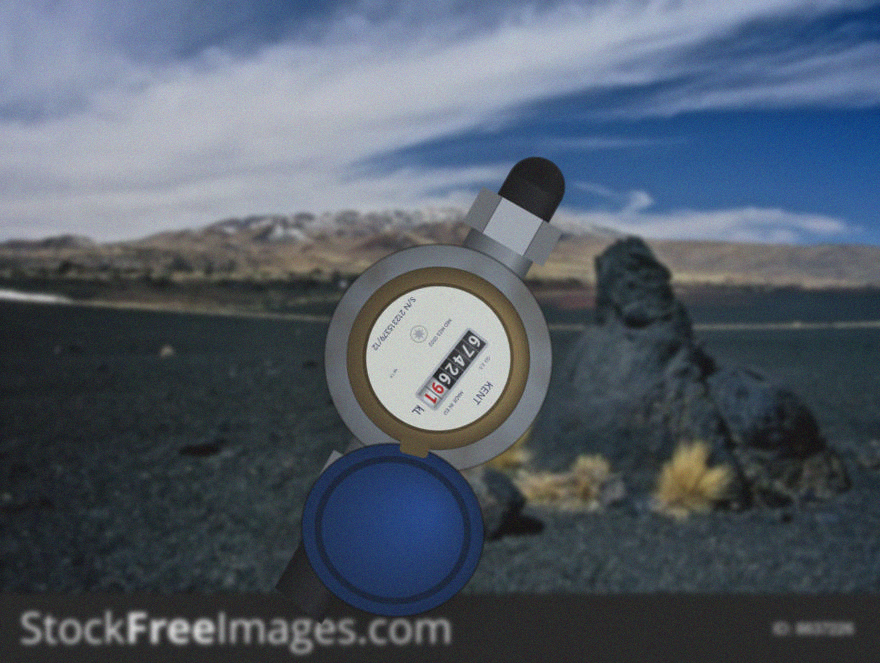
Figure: 67426.91
